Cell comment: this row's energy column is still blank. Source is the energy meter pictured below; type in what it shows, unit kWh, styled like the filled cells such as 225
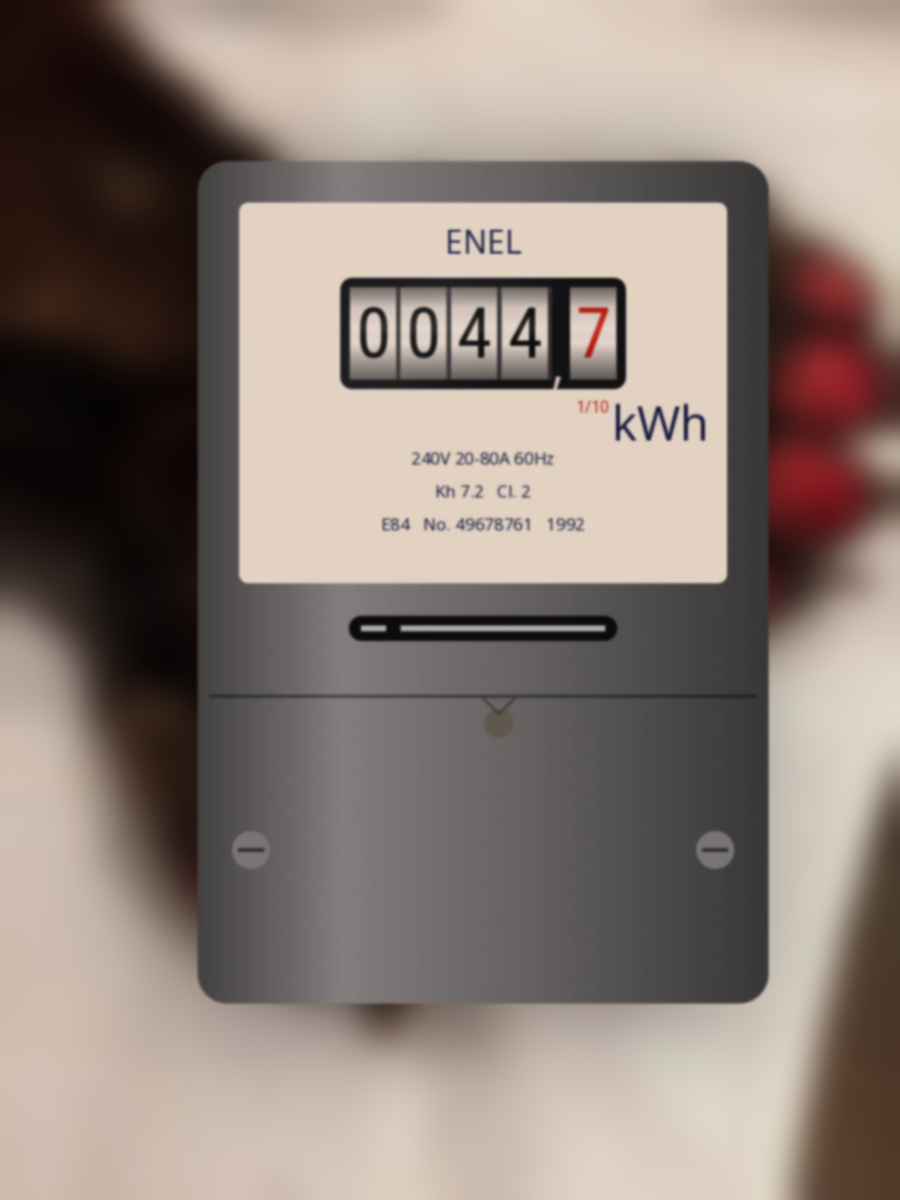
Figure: 44.7
